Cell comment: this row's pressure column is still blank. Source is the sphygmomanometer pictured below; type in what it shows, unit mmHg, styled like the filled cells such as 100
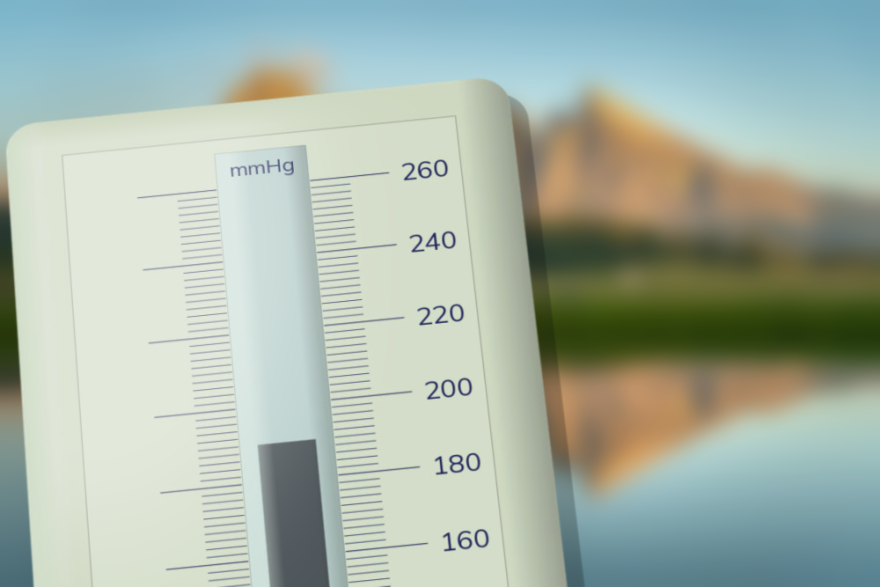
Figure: 190
